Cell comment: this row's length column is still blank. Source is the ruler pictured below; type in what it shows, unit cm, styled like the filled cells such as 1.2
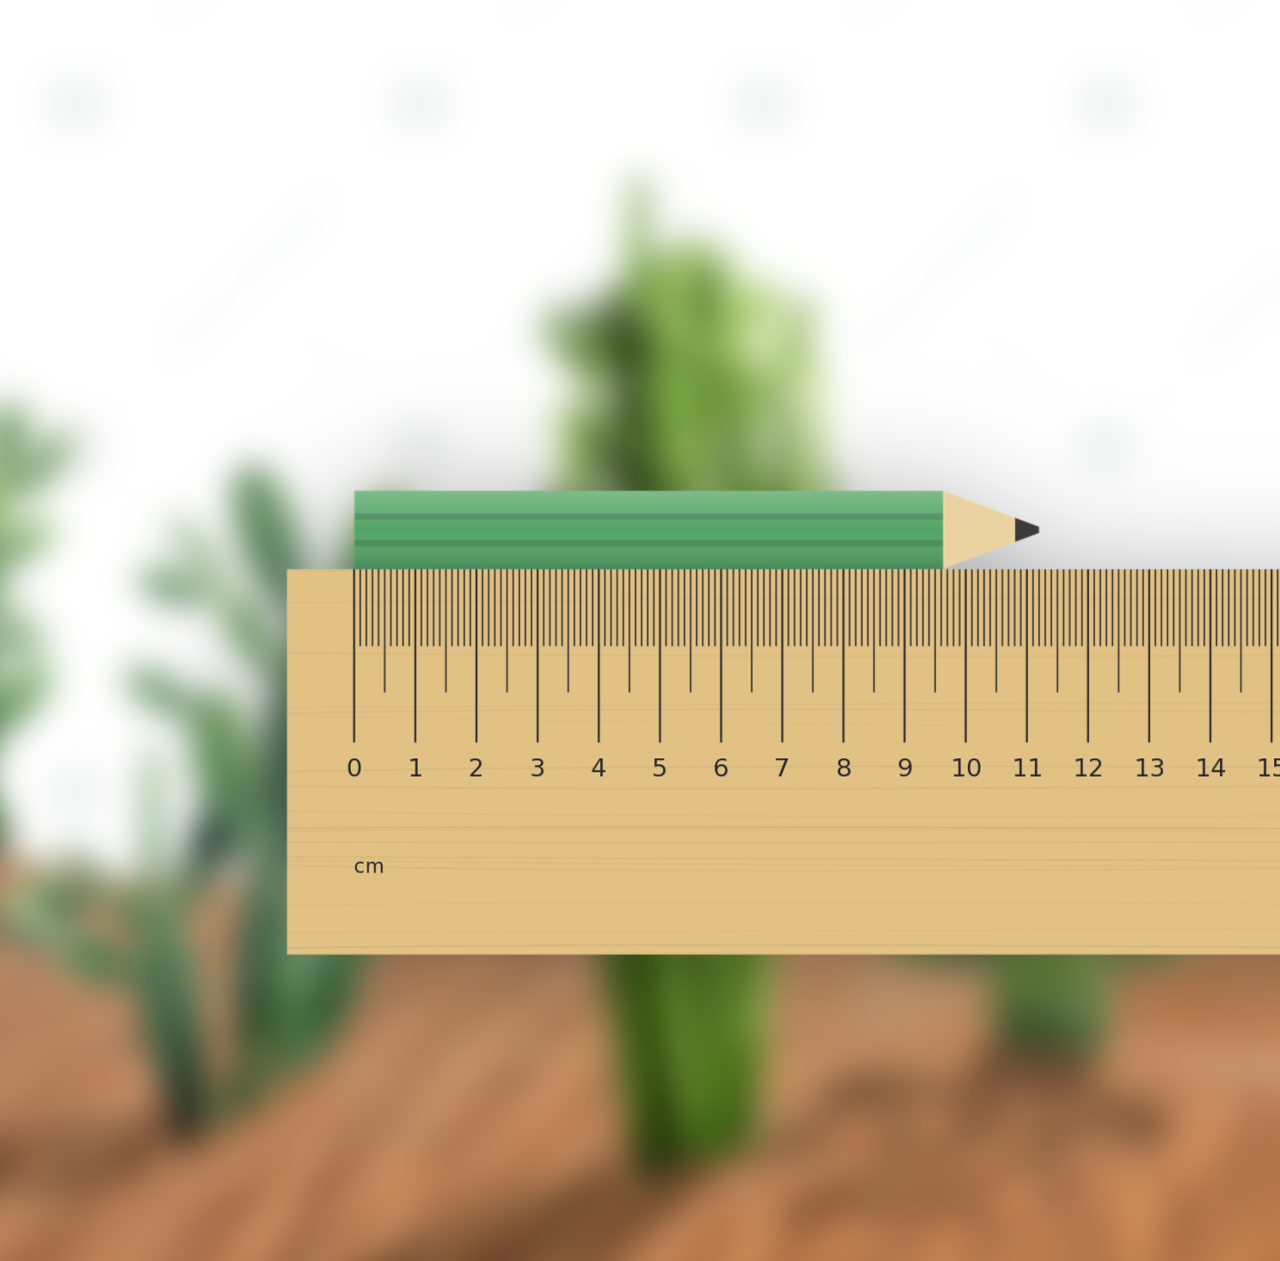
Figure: 11.2
